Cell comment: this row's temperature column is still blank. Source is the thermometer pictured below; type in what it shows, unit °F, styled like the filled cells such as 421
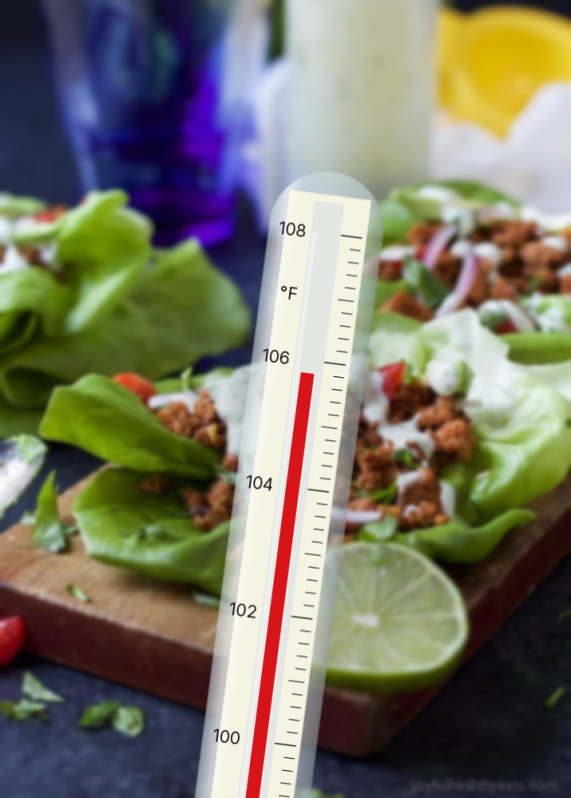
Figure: 105.8
